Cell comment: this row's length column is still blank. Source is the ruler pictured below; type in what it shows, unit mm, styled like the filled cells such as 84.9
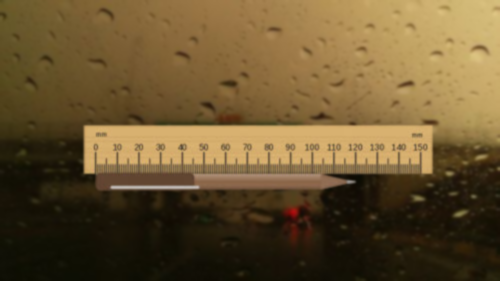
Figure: 120
